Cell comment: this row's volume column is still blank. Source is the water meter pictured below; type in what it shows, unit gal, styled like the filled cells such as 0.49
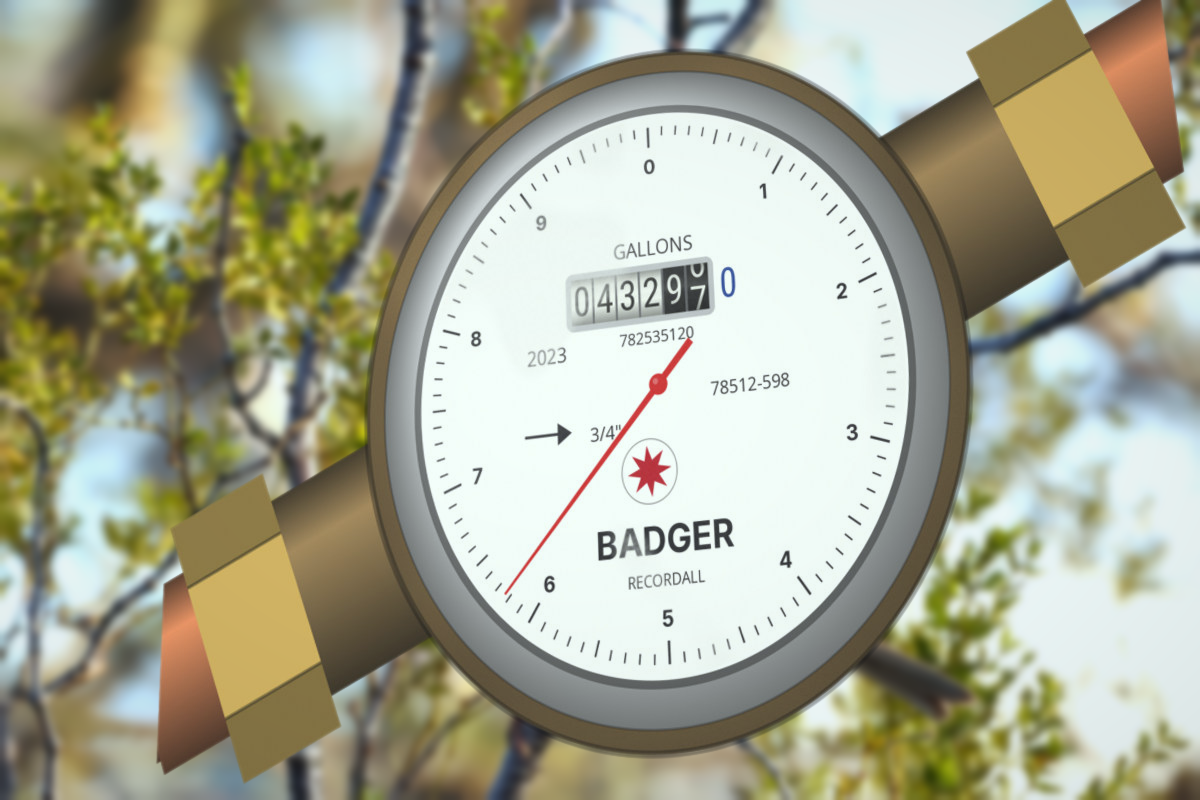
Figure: 432966.2
